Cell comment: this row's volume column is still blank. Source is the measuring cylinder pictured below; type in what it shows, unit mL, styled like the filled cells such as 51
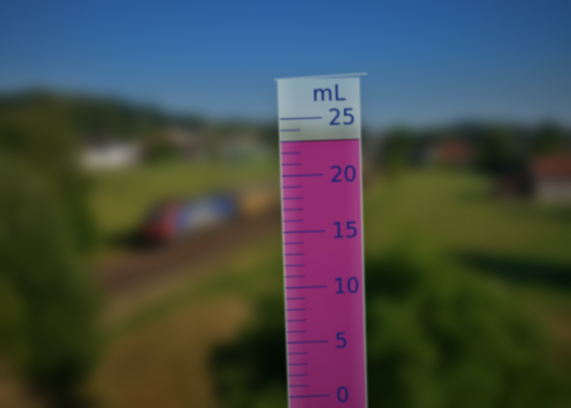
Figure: 23
